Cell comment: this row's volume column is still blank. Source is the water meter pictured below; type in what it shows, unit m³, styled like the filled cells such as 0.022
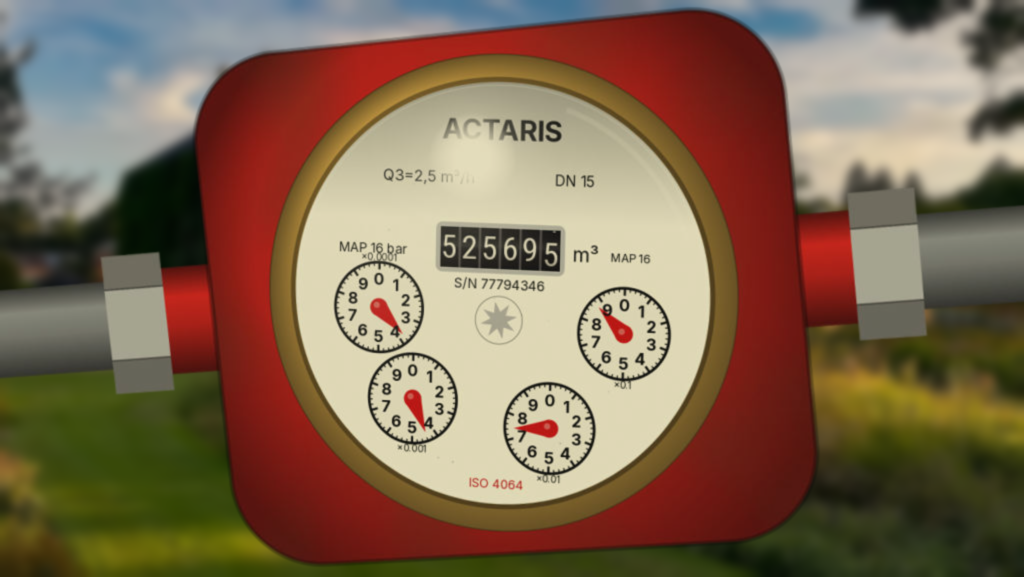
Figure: 525694.8743
